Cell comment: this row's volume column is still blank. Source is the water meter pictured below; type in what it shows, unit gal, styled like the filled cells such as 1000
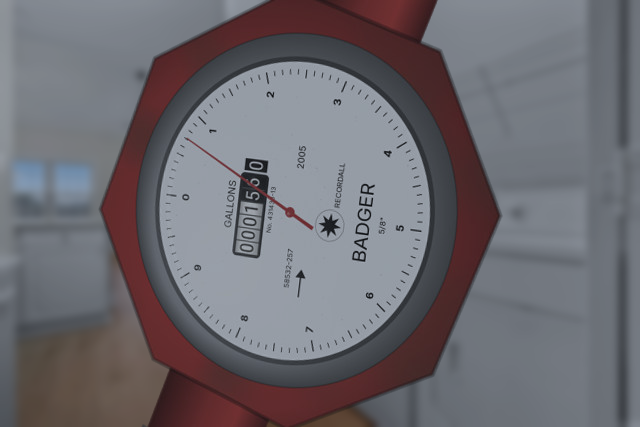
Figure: 1560.7
